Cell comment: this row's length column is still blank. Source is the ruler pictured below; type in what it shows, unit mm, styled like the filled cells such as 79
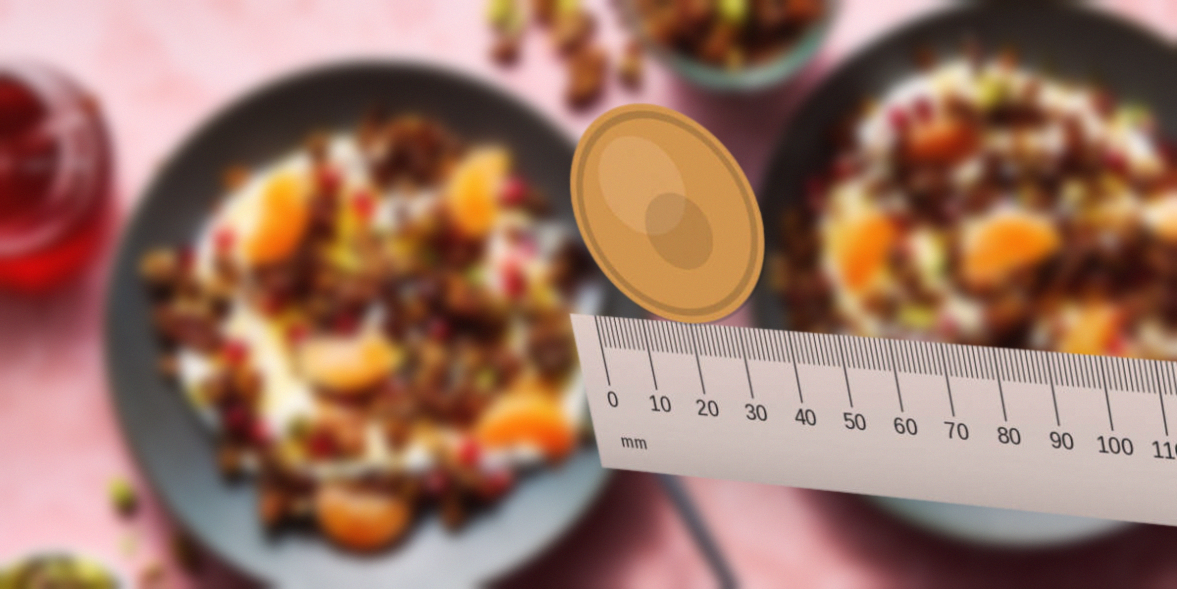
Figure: 39
